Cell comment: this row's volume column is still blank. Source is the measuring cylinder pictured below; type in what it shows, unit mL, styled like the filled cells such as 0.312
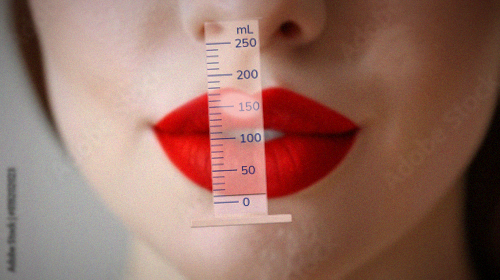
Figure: 10
